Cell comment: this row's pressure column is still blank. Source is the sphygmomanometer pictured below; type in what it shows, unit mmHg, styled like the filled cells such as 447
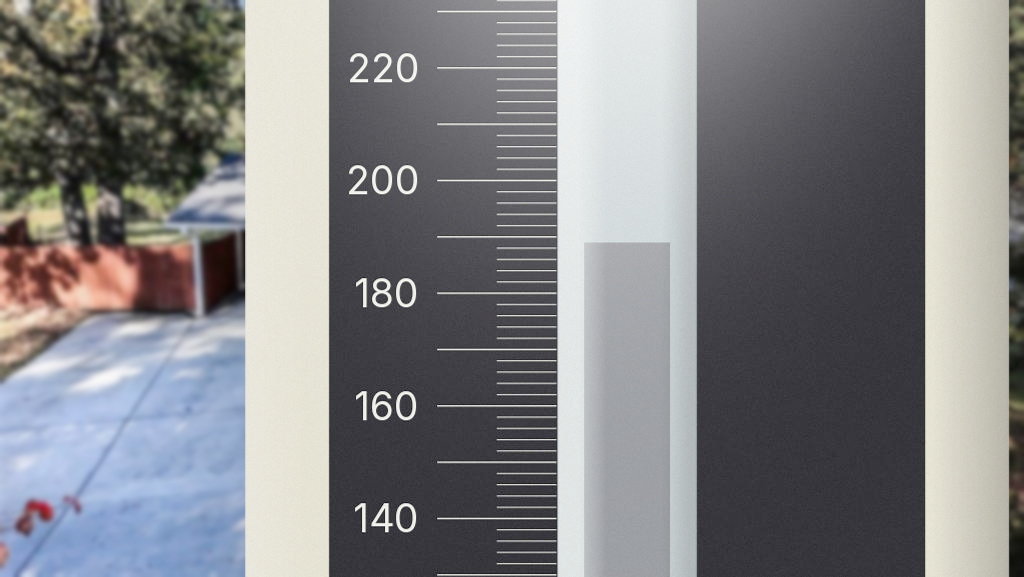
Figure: 189
